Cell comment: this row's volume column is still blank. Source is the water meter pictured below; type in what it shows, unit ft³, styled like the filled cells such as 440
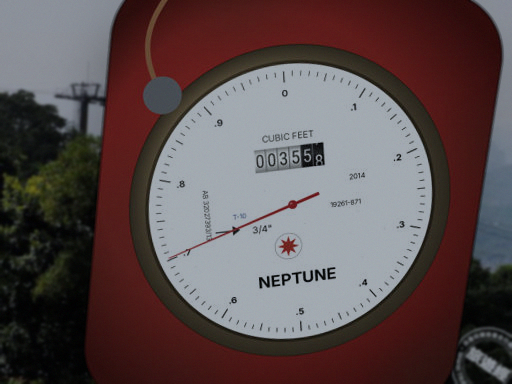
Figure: 3557.70
